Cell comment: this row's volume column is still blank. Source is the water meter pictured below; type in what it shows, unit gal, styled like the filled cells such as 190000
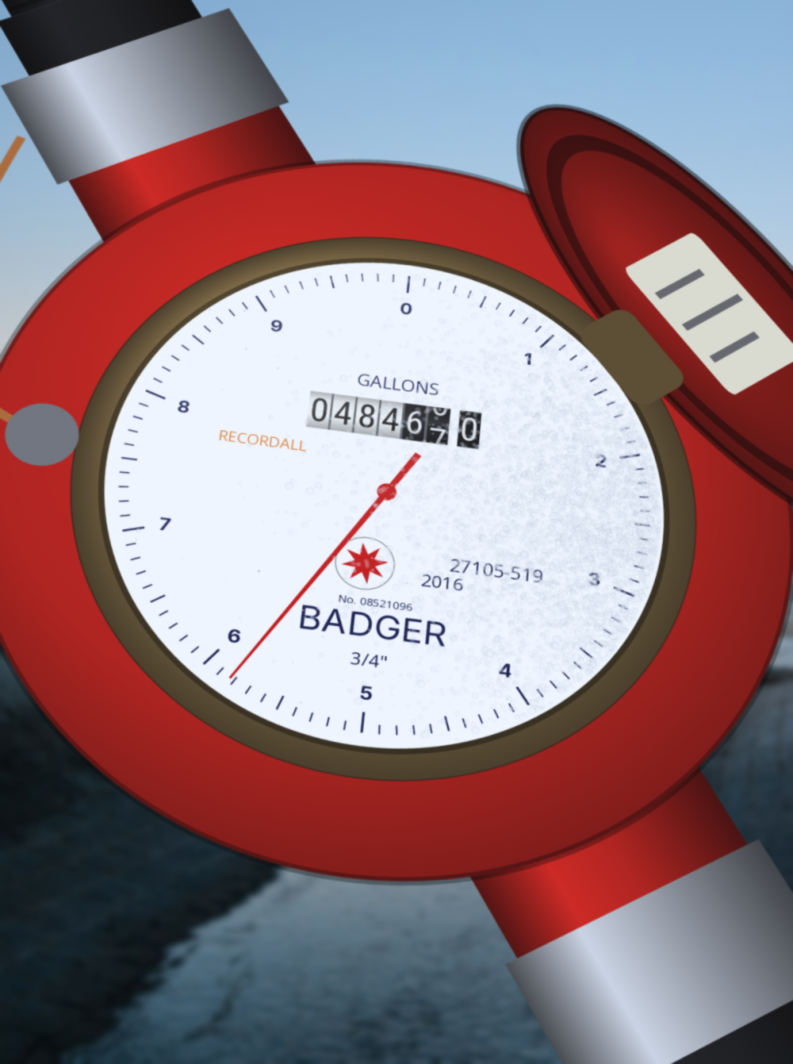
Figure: 484665.8
